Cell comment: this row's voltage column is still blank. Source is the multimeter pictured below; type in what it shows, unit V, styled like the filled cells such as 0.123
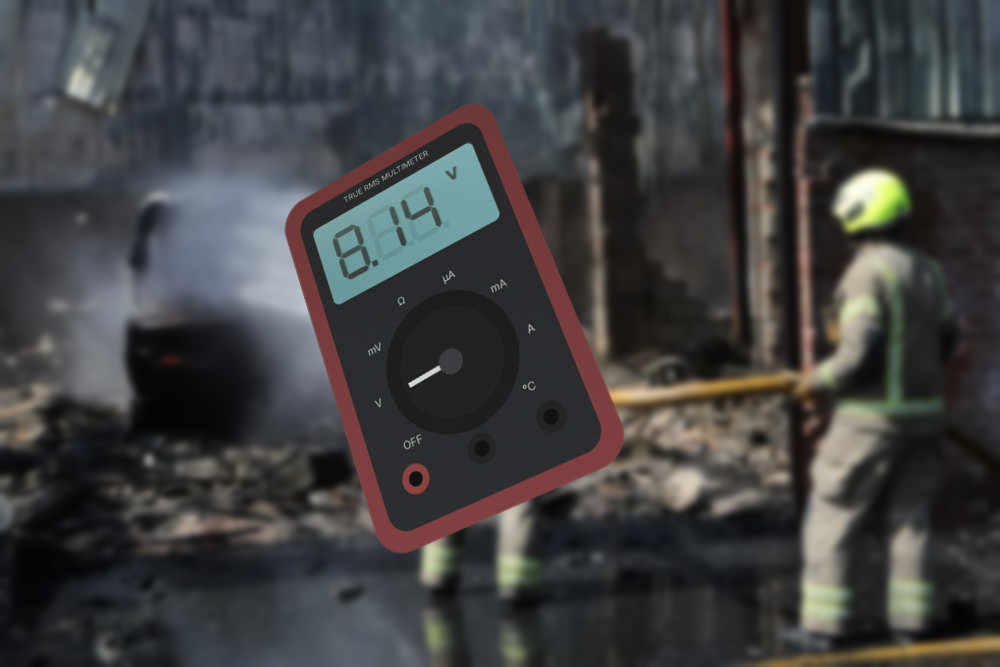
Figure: 8.14
